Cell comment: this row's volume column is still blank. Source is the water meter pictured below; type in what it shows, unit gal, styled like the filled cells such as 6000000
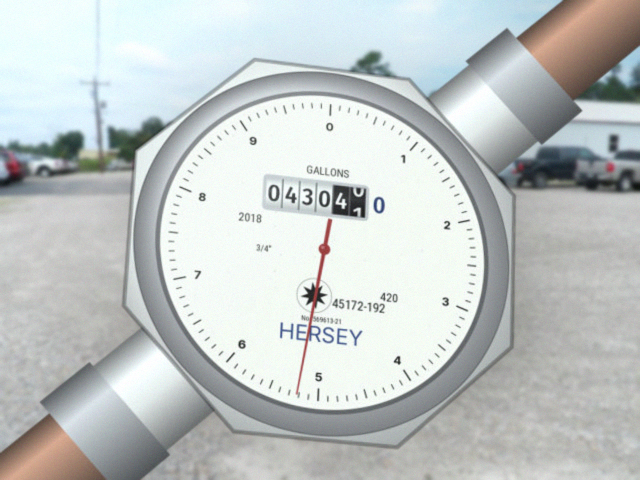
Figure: 430405.2
